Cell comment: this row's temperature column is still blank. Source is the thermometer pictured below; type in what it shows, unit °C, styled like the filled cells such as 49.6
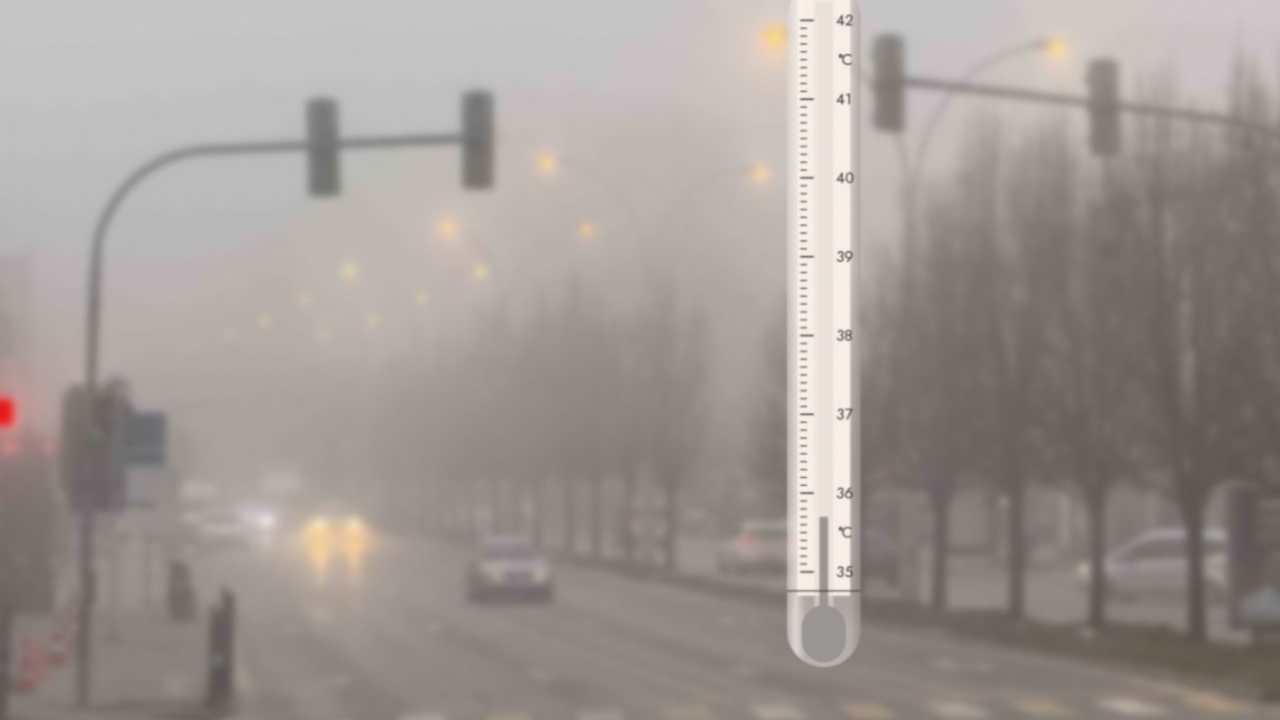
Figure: 35.7
